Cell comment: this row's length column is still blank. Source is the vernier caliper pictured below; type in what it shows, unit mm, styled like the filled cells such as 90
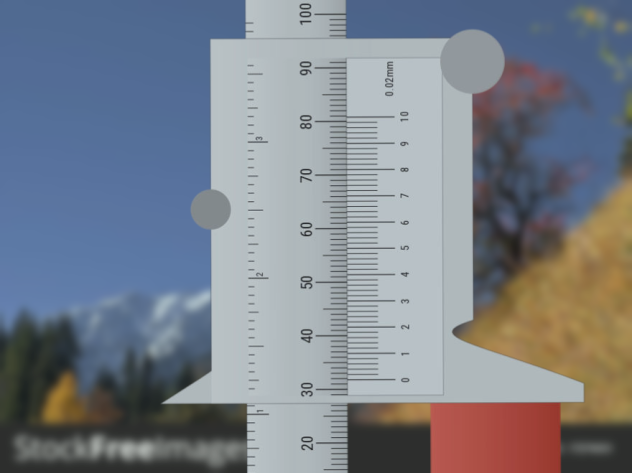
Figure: 31.8
